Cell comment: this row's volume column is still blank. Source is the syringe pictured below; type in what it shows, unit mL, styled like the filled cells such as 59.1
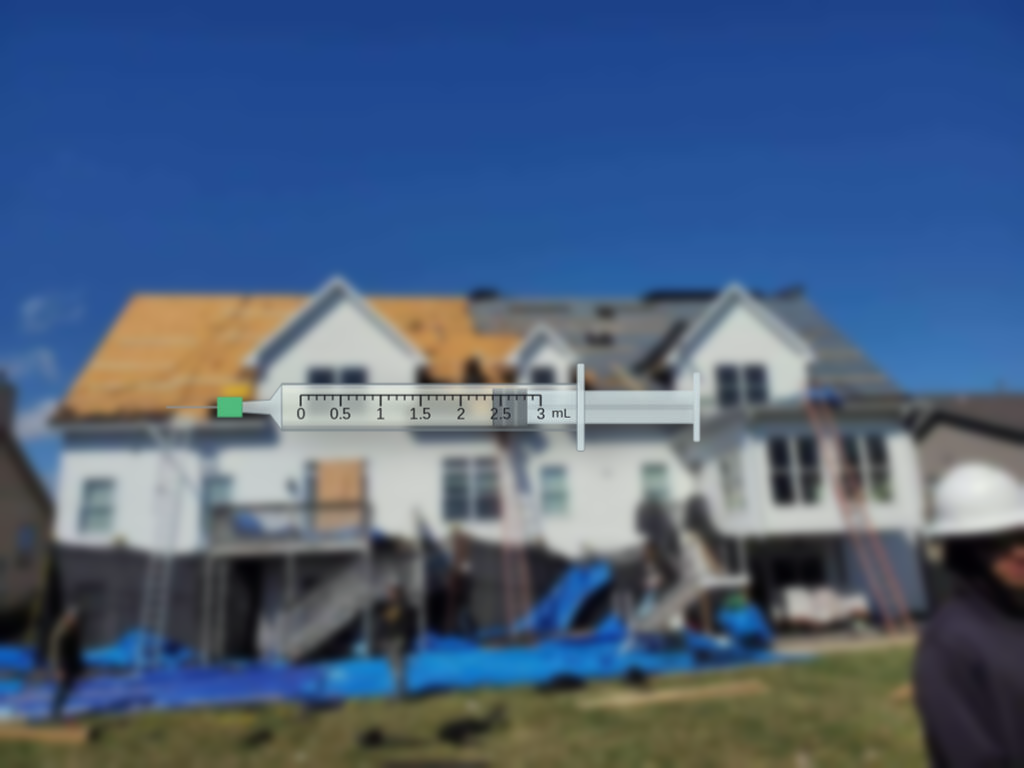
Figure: 2.4
